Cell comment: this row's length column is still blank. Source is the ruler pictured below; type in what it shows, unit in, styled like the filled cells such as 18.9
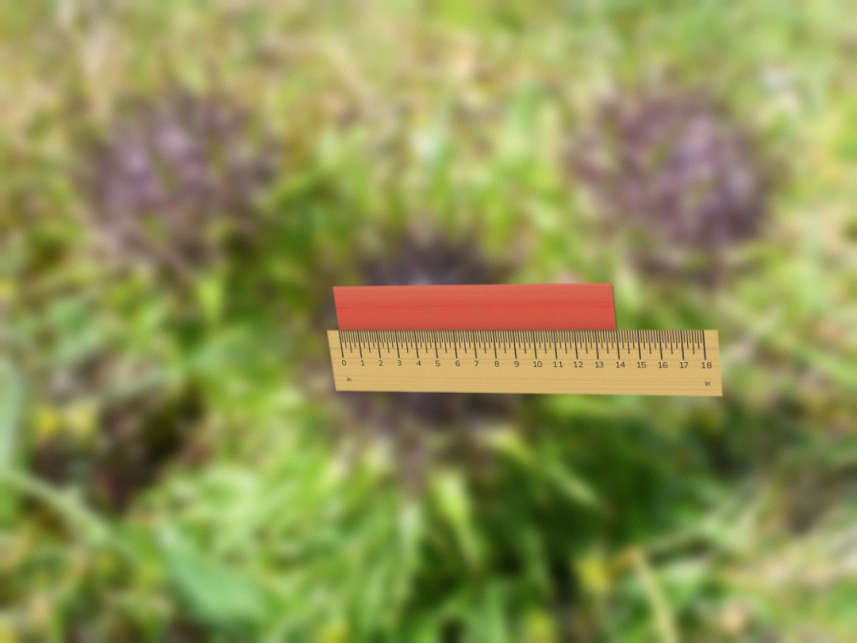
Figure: 14
